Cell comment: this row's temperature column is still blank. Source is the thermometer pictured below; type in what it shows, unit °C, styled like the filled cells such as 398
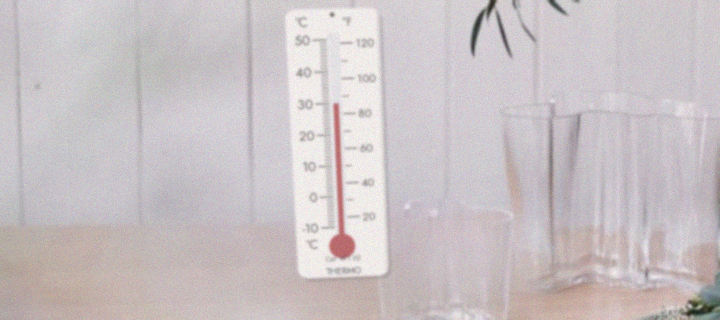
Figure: 30
